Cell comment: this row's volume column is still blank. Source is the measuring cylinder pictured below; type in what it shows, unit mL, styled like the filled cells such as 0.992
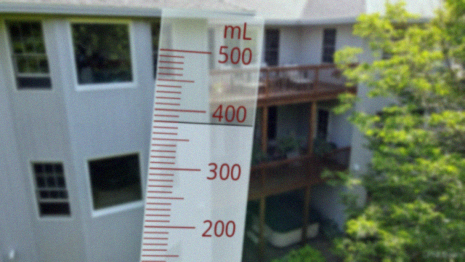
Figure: 380
